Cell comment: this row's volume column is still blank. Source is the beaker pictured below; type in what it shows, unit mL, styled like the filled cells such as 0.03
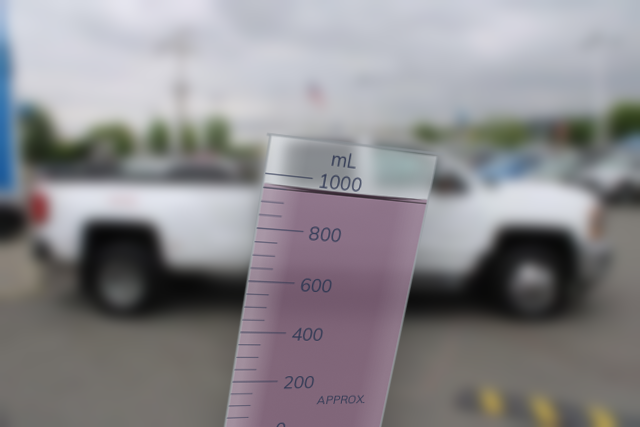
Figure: 950
